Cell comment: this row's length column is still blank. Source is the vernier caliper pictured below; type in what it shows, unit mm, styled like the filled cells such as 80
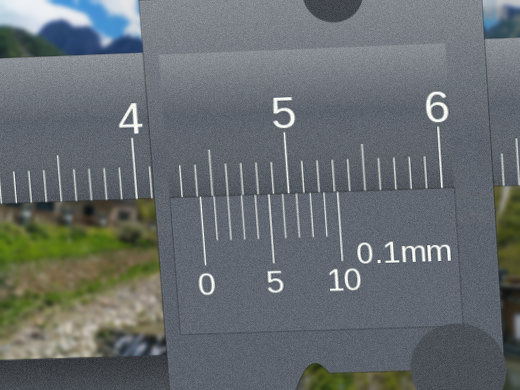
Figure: 44.2
